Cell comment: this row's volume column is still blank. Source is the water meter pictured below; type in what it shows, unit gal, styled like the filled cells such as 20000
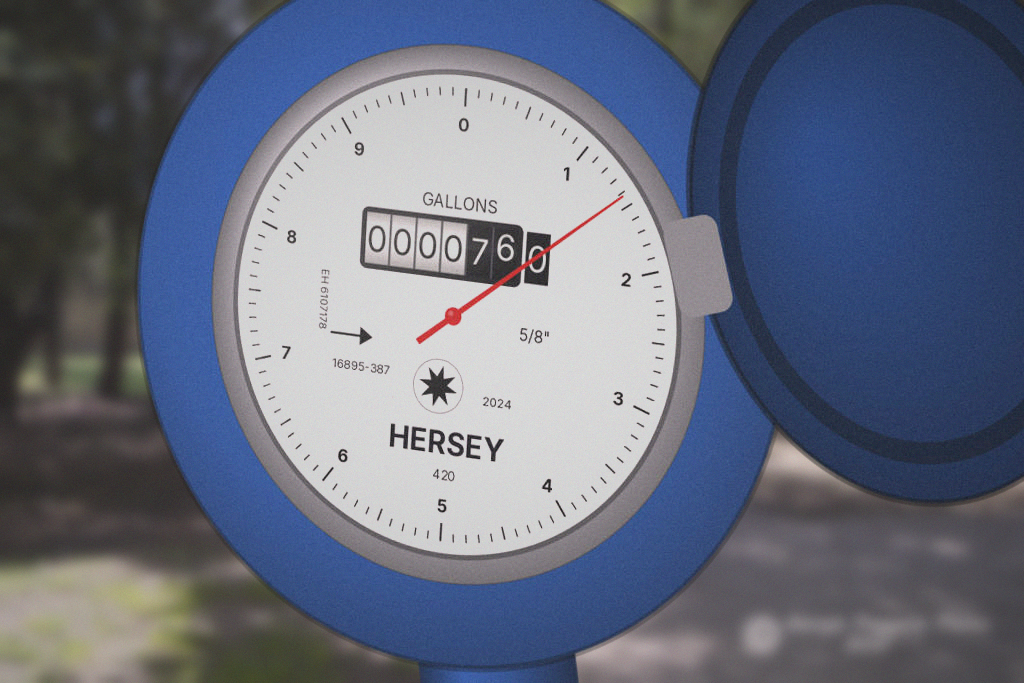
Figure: 761.4
